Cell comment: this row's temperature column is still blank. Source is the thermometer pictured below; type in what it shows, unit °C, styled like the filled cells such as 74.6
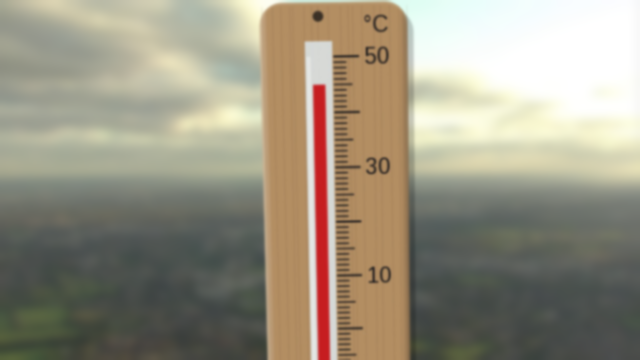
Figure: 45
